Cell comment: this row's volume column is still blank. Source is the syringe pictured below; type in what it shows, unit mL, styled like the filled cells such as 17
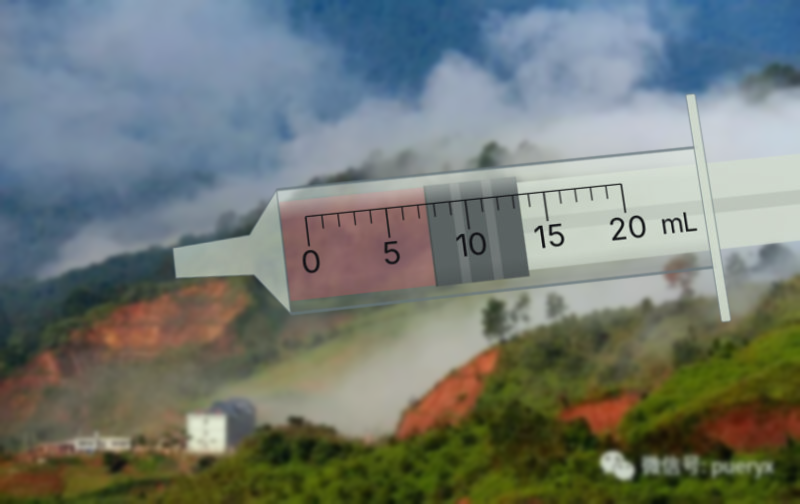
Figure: 7.5
